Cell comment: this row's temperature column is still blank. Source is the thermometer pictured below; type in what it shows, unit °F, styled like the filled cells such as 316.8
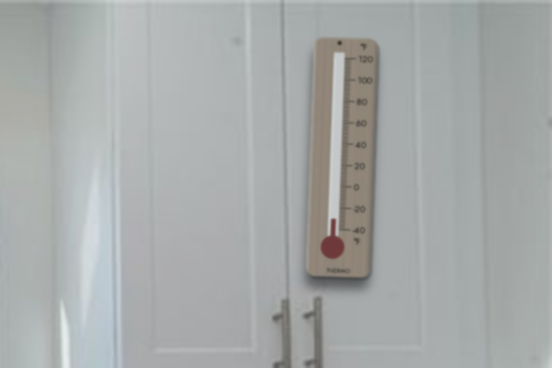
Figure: -30
